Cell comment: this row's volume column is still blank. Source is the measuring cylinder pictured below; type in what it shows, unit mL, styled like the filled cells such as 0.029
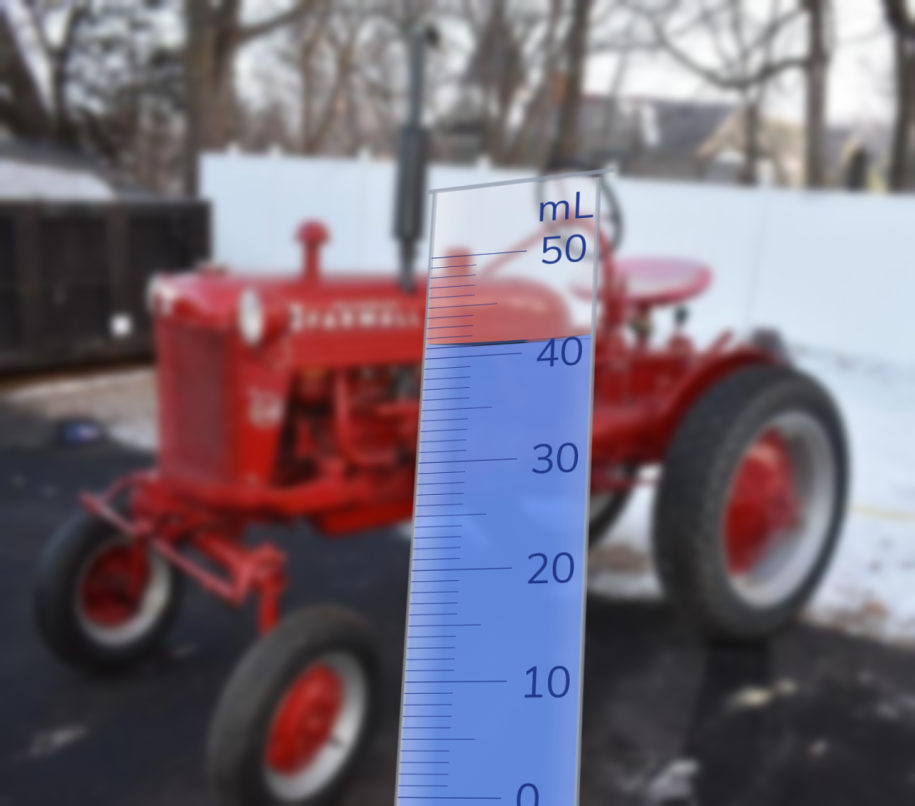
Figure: 41
